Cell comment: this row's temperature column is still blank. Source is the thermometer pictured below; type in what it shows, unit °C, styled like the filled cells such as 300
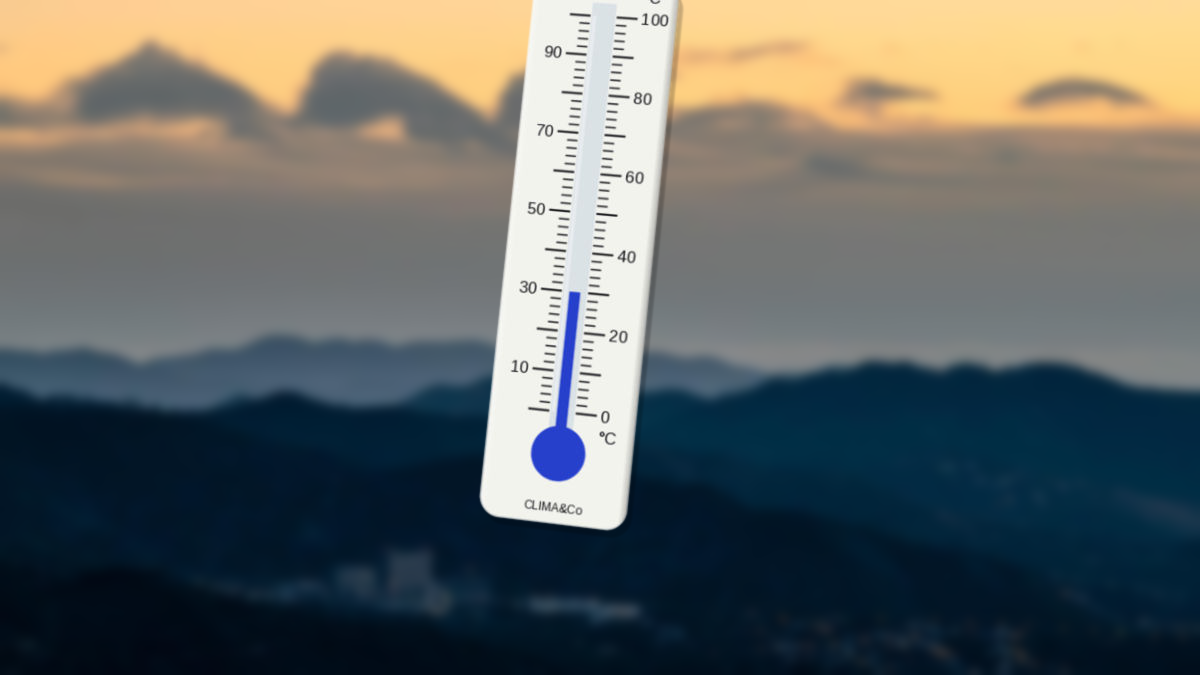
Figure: 30
